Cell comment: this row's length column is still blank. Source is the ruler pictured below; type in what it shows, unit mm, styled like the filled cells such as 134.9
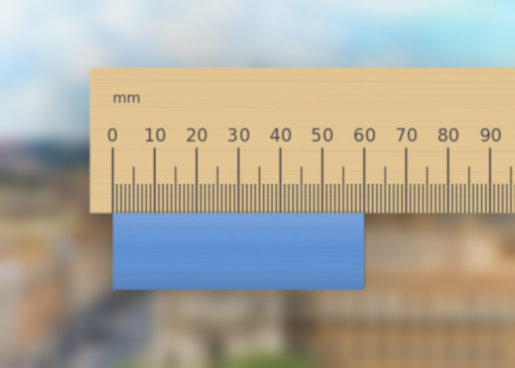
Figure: 60
